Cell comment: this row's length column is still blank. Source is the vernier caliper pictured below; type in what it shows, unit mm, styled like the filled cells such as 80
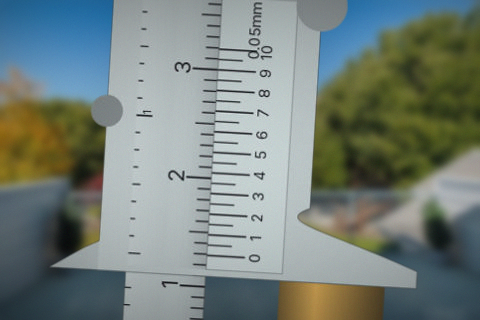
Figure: 12.9
